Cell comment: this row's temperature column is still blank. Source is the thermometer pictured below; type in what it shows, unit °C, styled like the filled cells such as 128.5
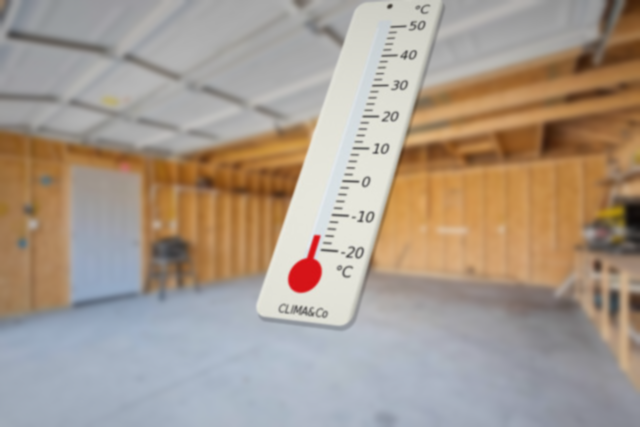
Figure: -16
